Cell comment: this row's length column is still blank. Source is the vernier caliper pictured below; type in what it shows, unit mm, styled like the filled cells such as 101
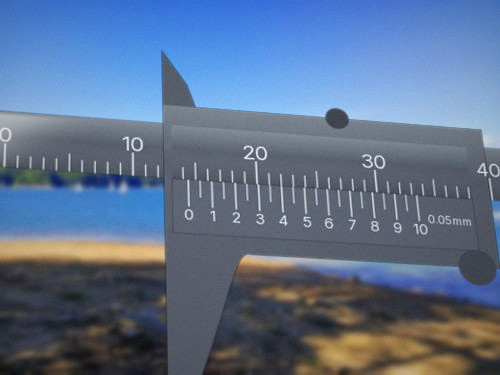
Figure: 14.4
